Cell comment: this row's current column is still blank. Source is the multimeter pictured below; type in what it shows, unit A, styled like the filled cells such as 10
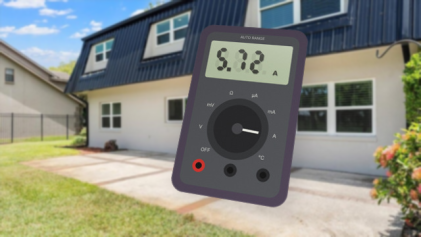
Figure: 5.72
